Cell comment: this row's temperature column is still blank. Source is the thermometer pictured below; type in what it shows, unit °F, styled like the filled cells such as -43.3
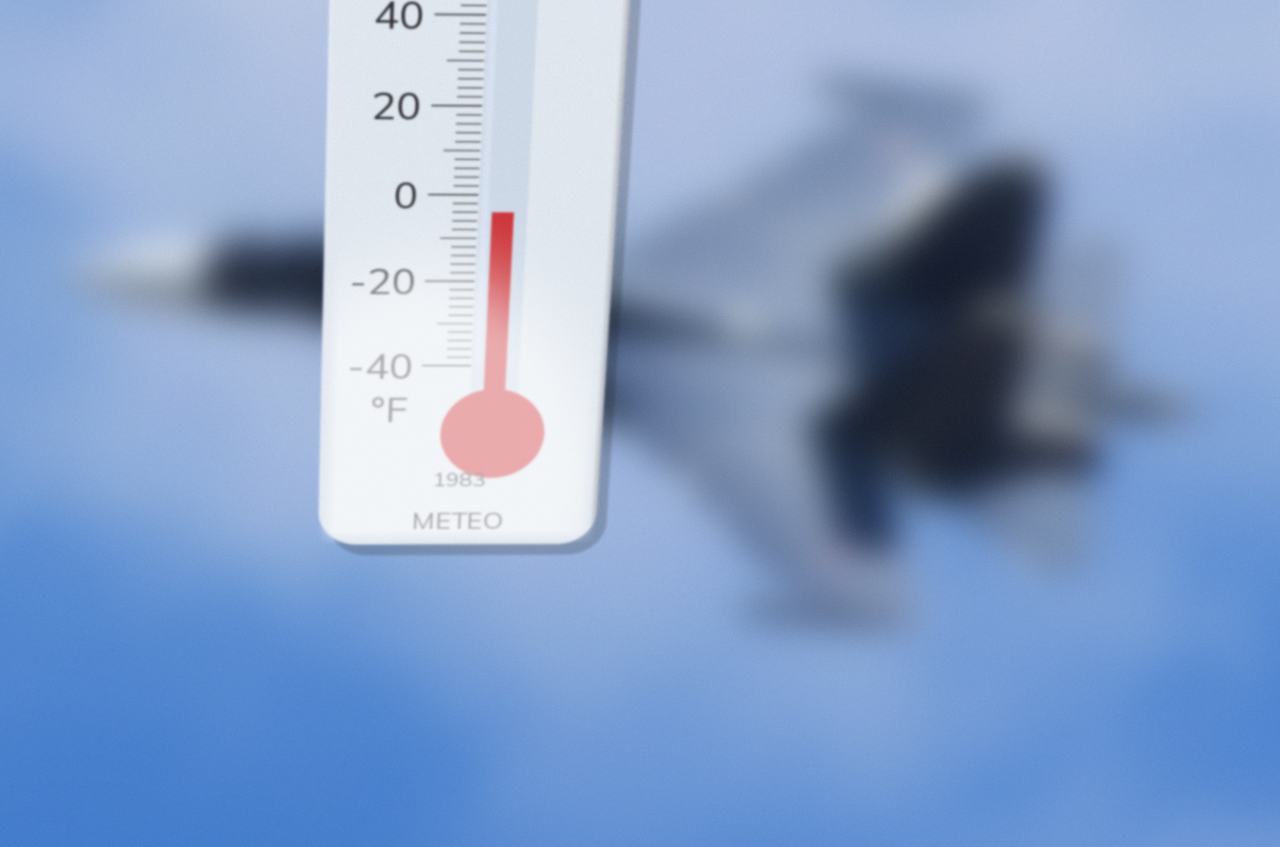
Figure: -4
